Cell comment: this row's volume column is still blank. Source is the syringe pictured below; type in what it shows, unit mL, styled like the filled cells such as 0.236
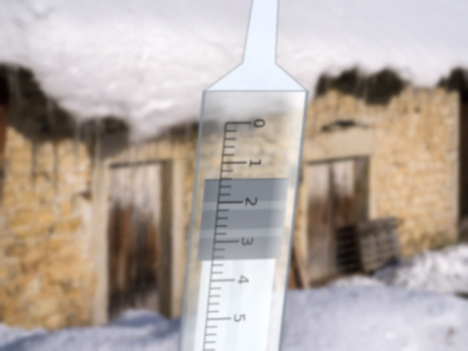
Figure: 1.4
